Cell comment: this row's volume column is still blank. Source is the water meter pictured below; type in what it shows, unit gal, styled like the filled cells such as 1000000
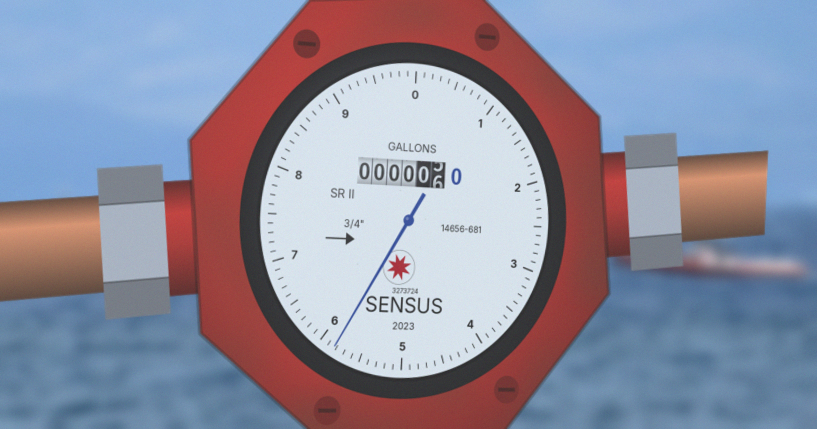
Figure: 55.8
